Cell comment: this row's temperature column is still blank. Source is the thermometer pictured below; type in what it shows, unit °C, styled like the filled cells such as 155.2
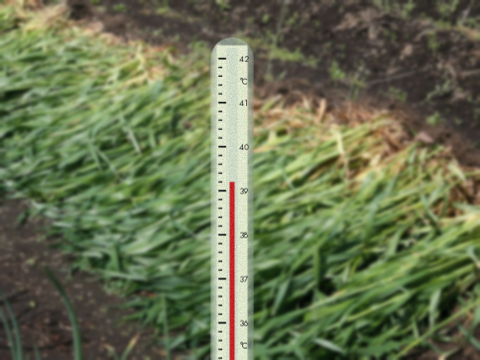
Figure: 39.2
